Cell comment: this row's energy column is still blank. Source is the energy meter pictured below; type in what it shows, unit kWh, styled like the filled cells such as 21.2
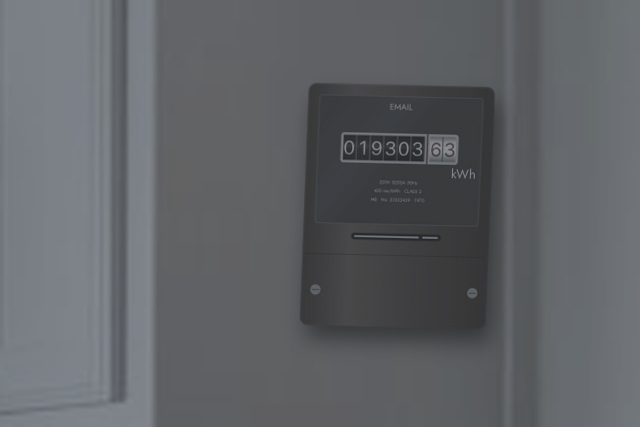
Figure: 19303.63
